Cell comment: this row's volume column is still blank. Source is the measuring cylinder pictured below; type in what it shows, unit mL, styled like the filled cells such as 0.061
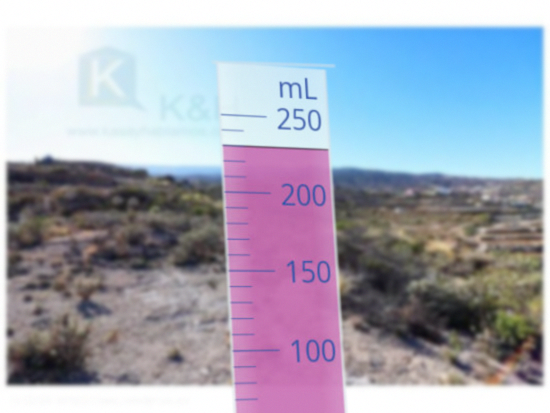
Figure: 230
